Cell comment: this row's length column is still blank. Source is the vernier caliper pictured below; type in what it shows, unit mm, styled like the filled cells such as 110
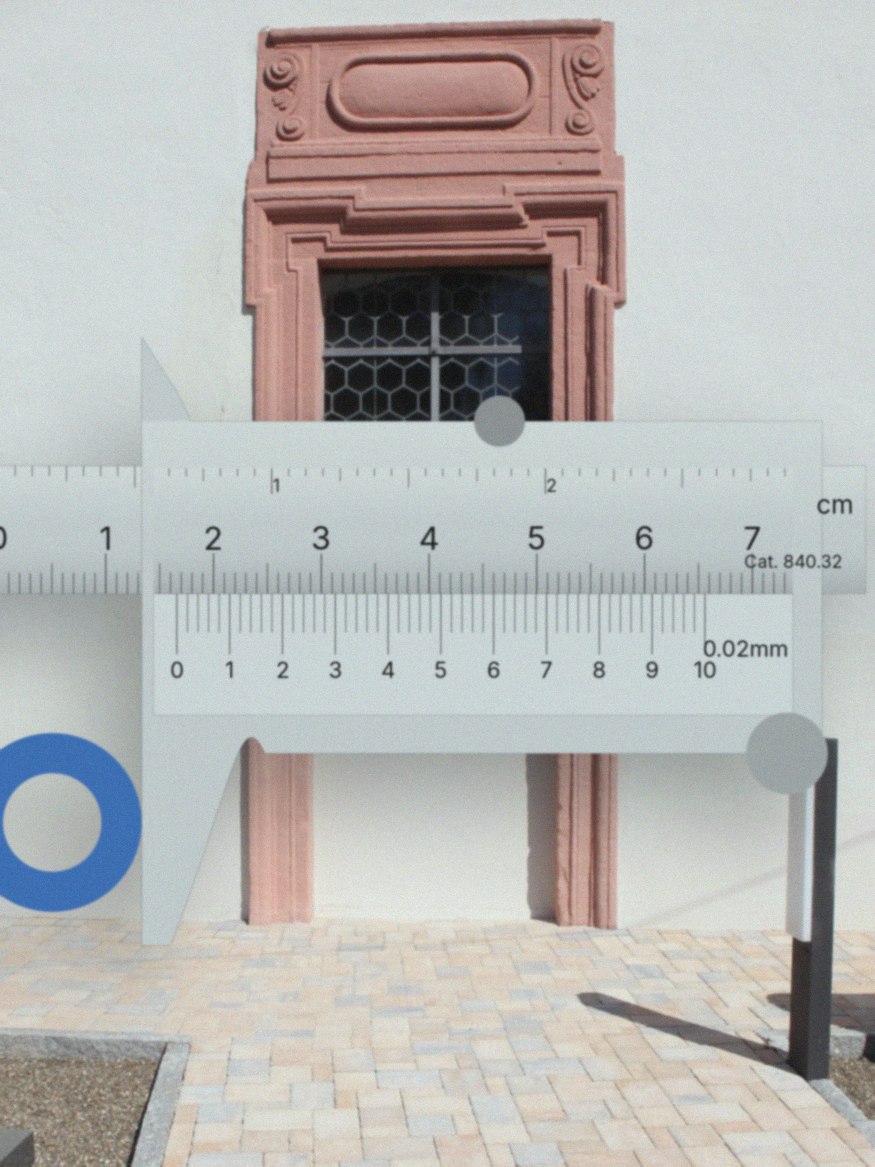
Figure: 16.6
